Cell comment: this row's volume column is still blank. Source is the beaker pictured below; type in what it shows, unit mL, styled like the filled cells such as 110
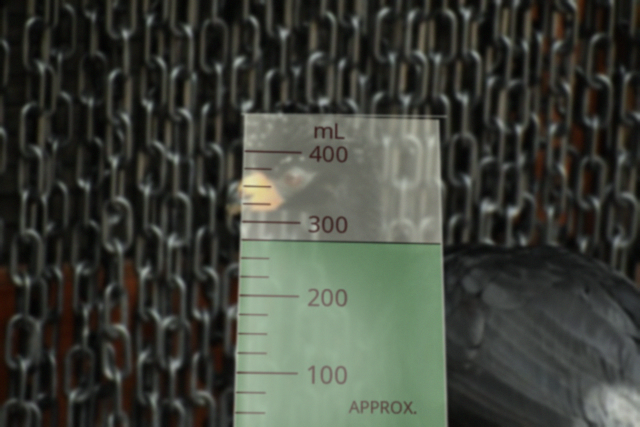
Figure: 275
